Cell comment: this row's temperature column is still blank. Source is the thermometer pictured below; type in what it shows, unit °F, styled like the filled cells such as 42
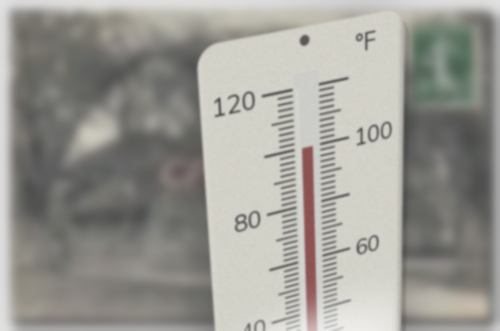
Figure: 100
